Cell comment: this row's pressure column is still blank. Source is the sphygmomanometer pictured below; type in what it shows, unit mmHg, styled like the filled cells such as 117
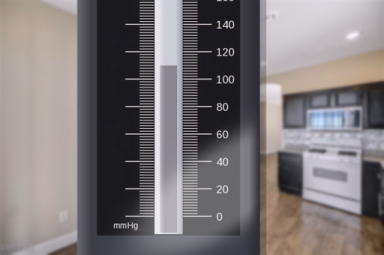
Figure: 110
